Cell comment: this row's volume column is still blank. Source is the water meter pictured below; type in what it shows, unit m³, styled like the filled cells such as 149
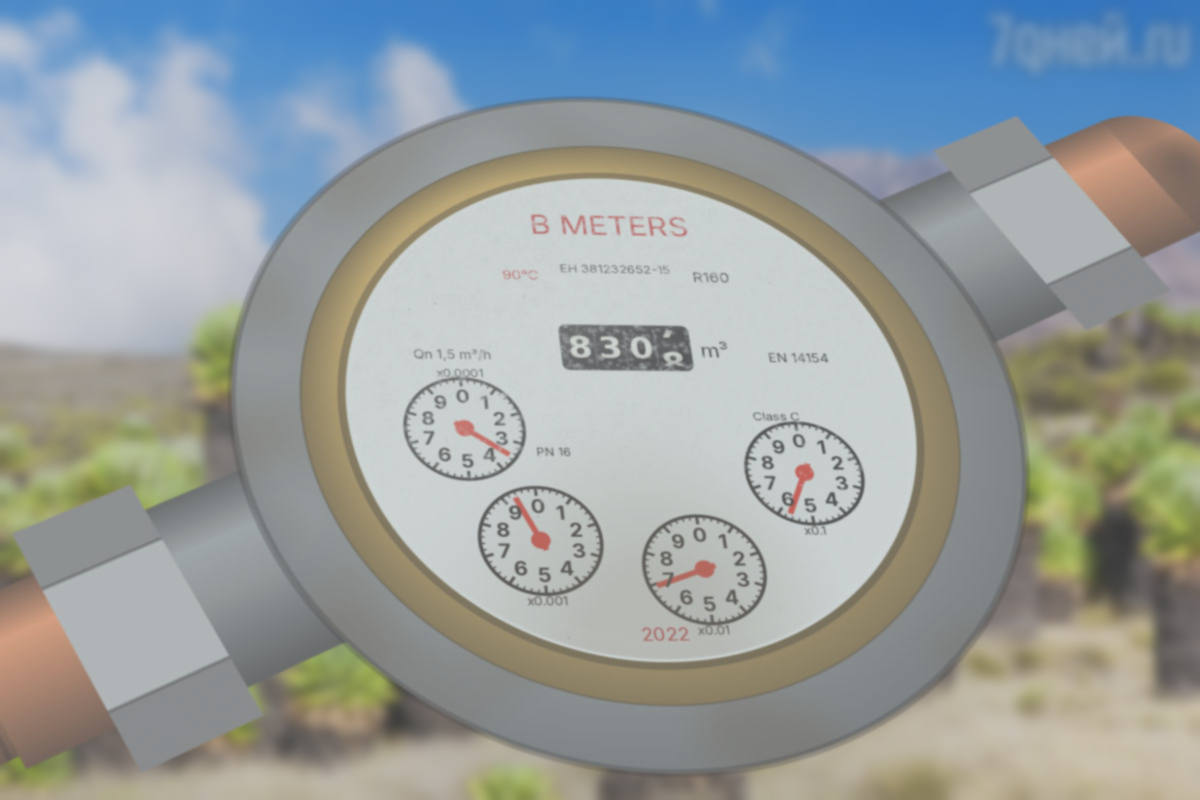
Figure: 8307.5693
